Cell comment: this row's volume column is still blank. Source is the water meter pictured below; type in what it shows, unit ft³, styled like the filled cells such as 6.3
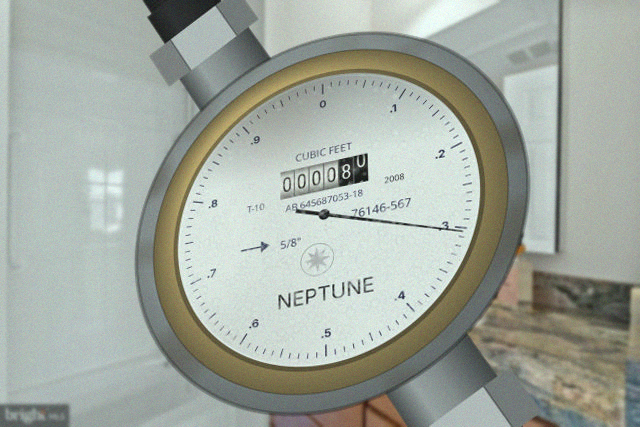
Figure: 80.30
